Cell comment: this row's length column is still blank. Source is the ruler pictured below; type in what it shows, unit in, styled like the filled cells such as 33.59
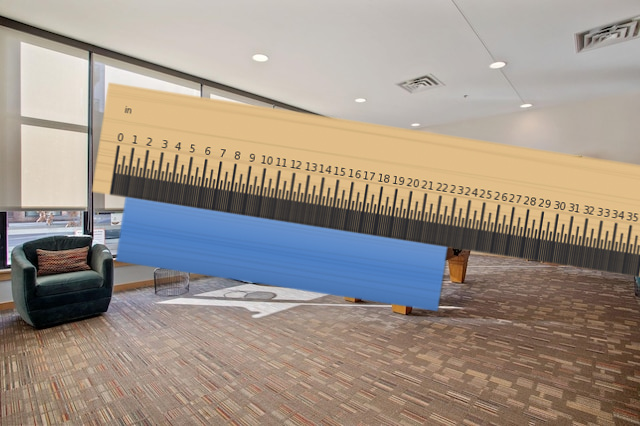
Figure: 22
